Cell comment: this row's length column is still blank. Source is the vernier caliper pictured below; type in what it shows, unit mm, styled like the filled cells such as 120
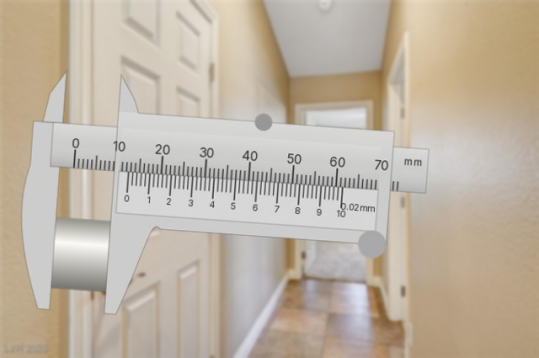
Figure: 12.5
